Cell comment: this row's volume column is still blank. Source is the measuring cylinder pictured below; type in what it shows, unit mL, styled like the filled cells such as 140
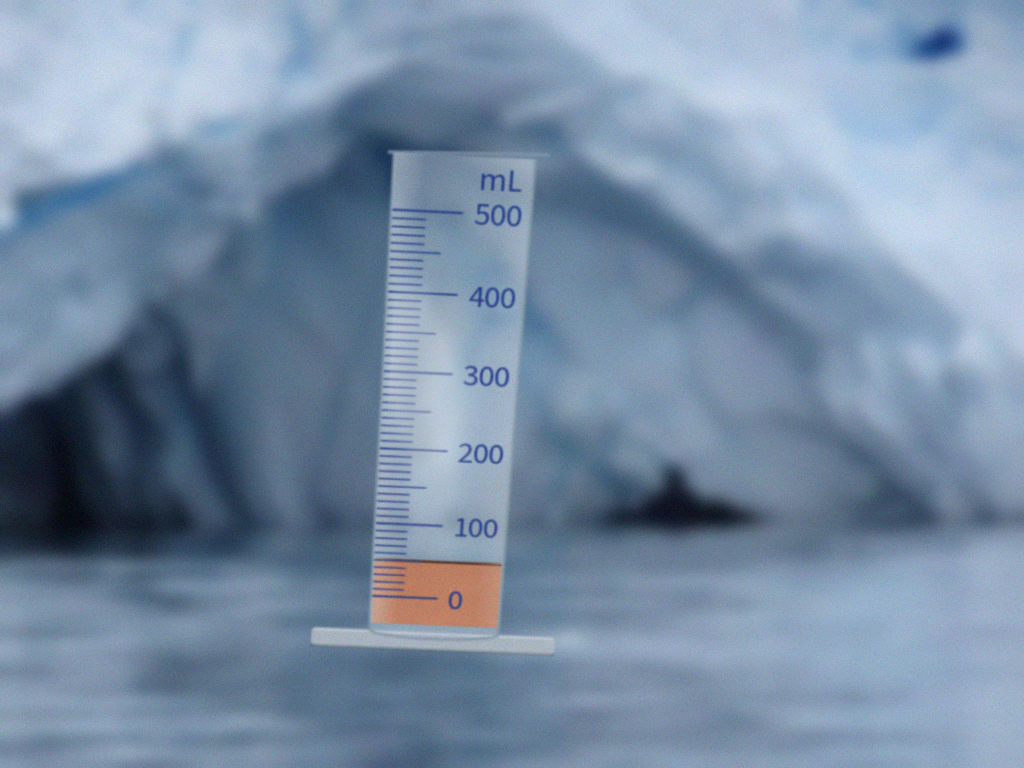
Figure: 50
